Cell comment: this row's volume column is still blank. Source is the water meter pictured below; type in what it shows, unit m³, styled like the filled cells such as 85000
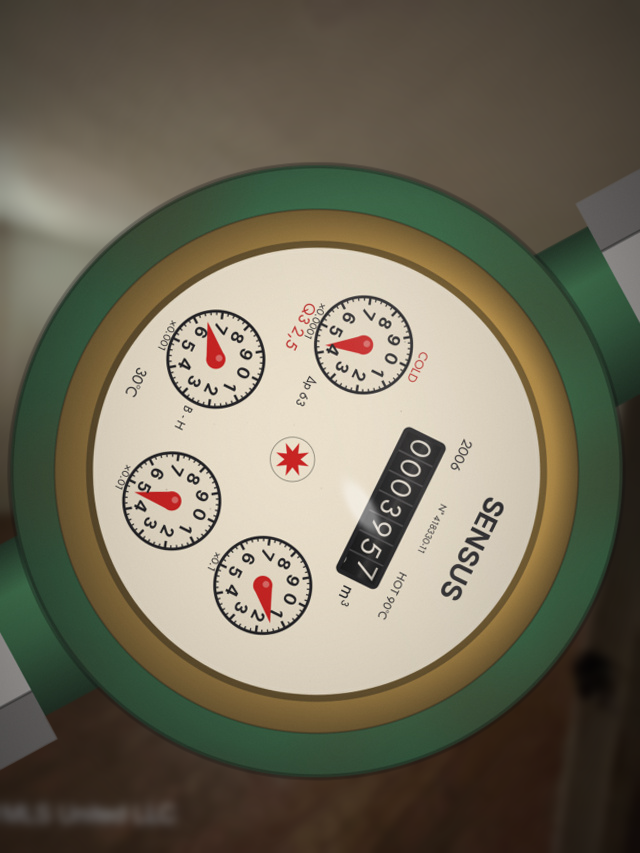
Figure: 3957.1464
